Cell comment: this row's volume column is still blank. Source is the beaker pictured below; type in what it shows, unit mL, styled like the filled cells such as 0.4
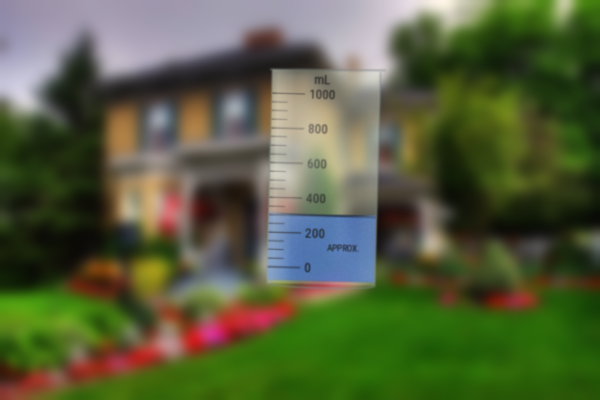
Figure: 300
